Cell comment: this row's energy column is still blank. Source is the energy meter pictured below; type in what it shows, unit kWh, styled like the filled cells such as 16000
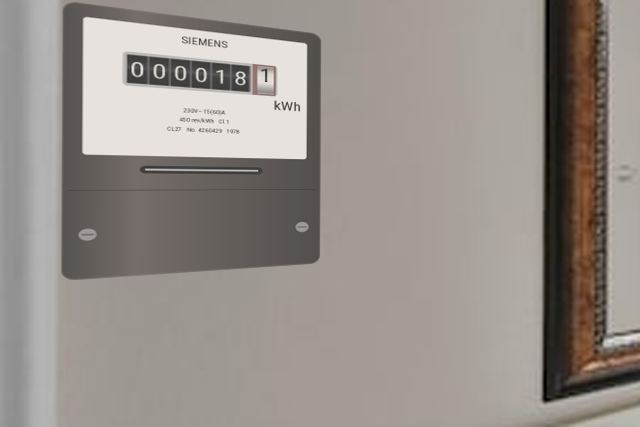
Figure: 18.1
